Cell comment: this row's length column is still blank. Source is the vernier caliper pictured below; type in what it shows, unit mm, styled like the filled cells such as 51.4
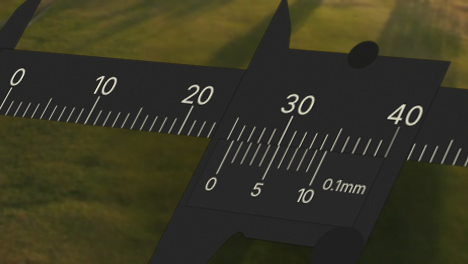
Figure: 25.6
